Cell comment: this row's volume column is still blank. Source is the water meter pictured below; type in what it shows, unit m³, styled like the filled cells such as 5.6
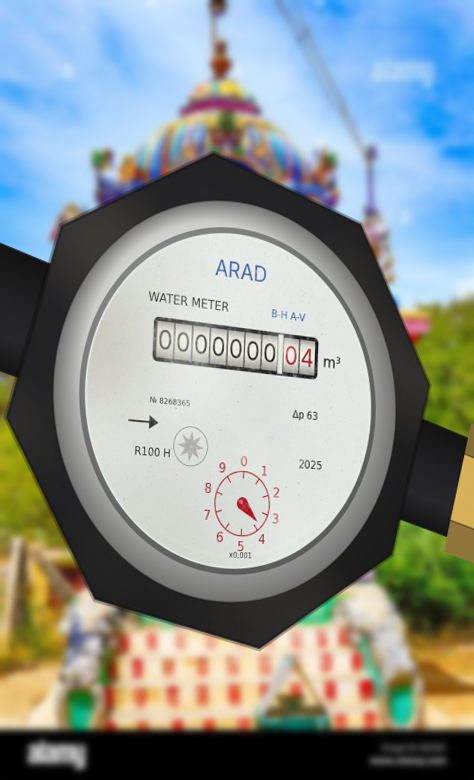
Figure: 0.043
